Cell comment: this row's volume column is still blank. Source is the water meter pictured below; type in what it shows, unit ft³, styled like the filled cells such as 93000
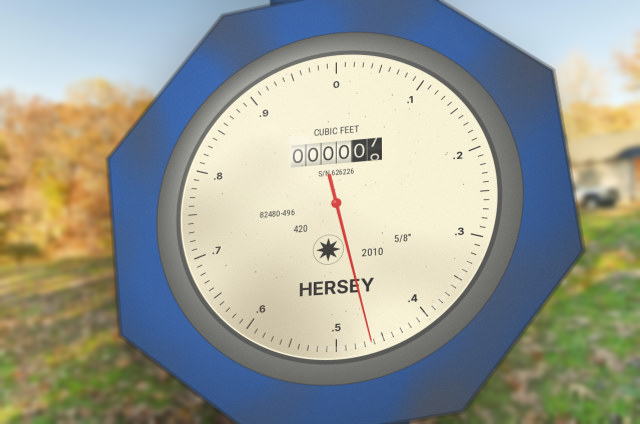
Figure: 7.46
